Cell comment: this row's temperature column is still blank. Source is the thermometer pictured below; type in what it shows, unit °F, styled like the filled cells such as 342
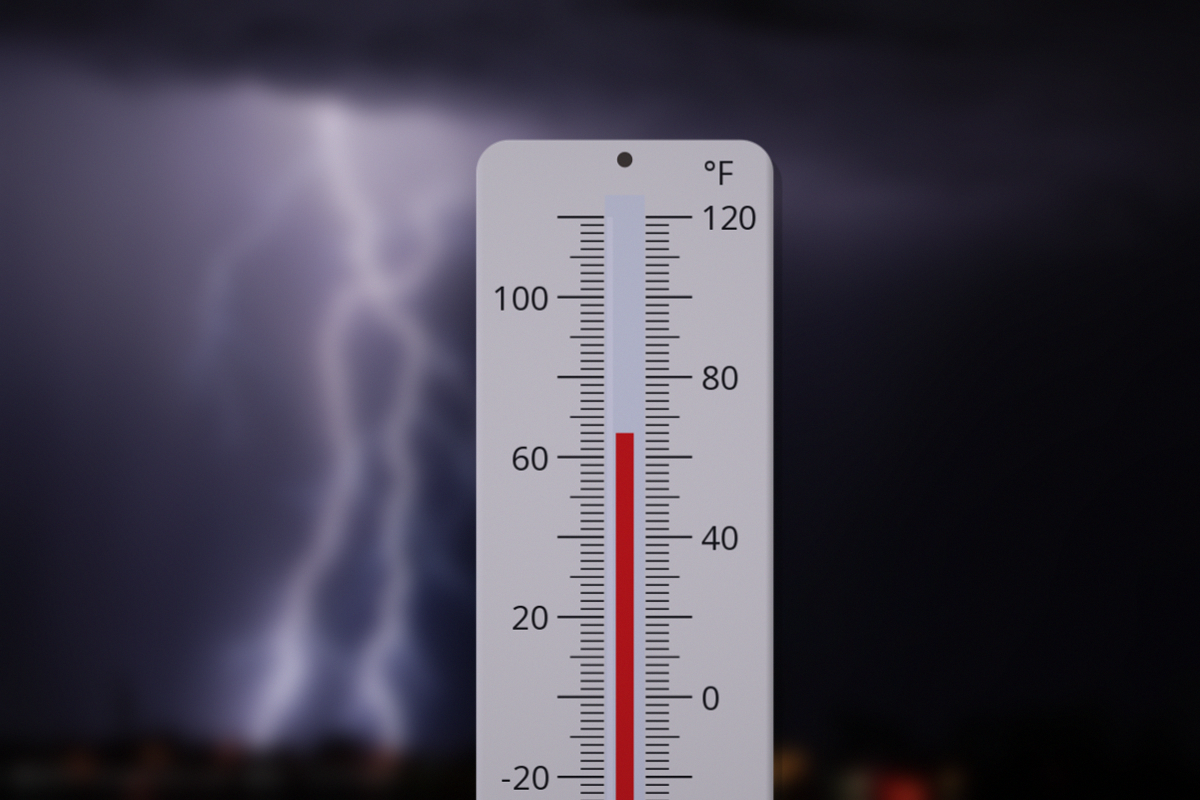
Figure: 66
